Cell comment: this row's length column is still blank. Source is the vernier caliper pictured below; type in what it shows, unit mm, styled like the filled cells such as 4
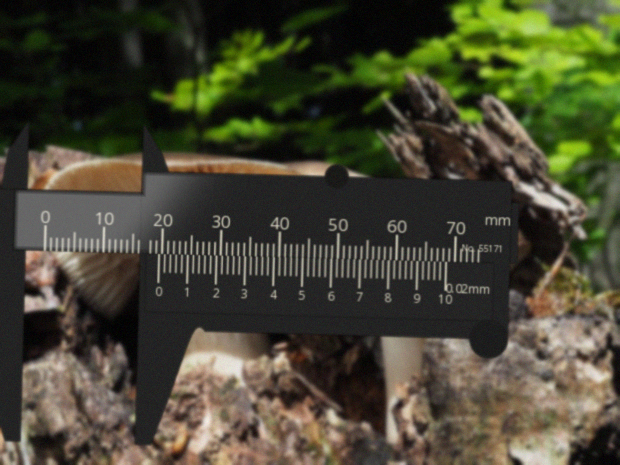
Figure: 19.5
